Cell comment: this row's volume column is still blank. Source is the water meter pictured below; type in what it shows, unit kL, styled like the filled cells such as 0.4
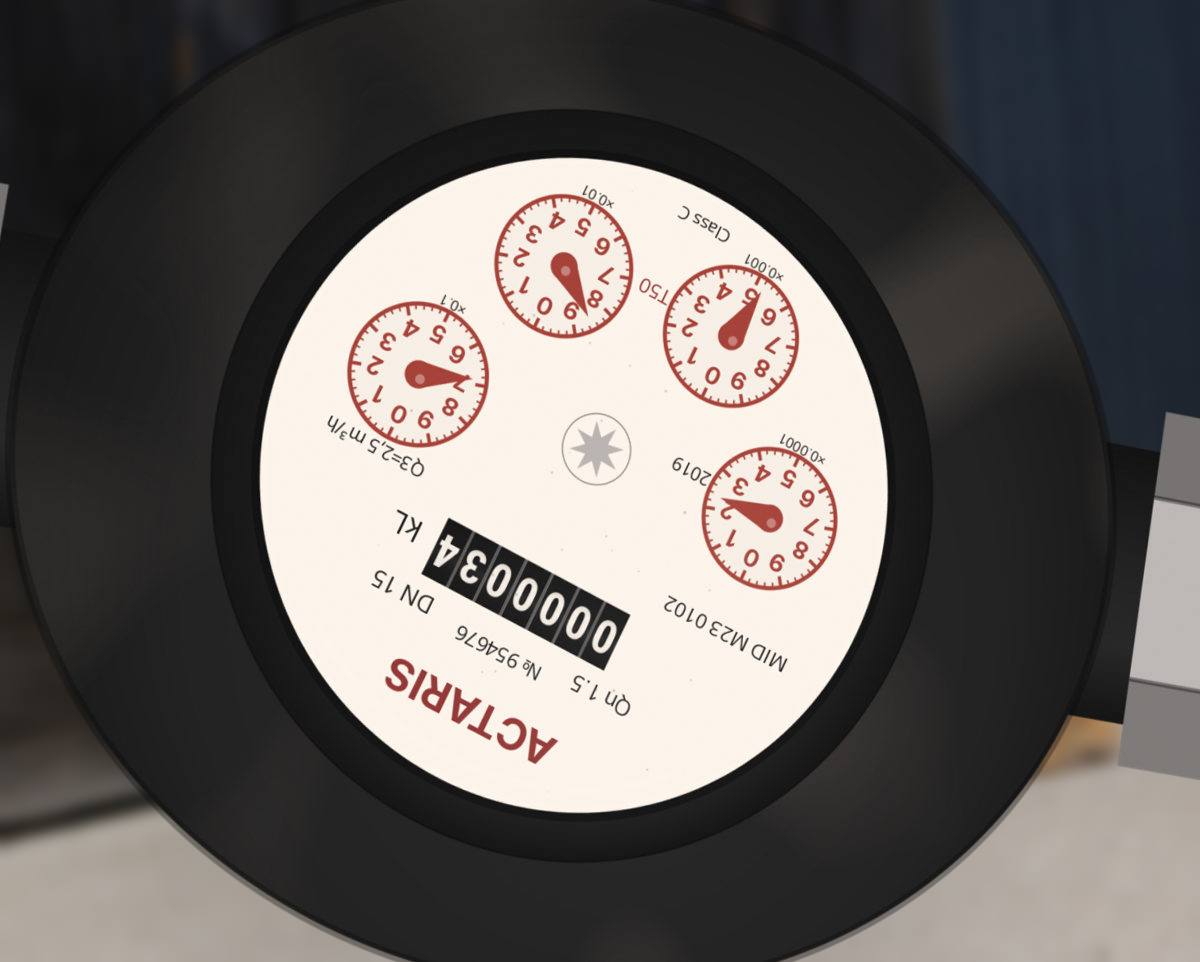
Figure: 34.6852
